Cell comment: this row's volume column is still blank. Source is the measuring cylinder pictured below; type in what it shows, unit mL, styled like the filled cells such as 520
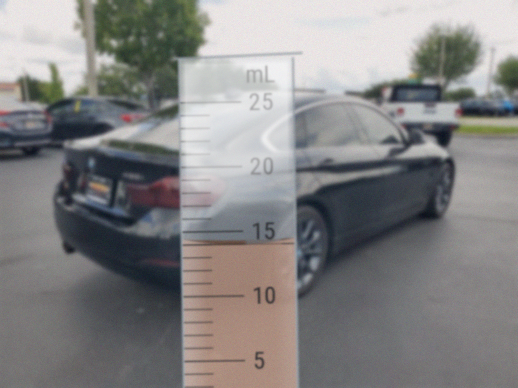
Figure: 14
